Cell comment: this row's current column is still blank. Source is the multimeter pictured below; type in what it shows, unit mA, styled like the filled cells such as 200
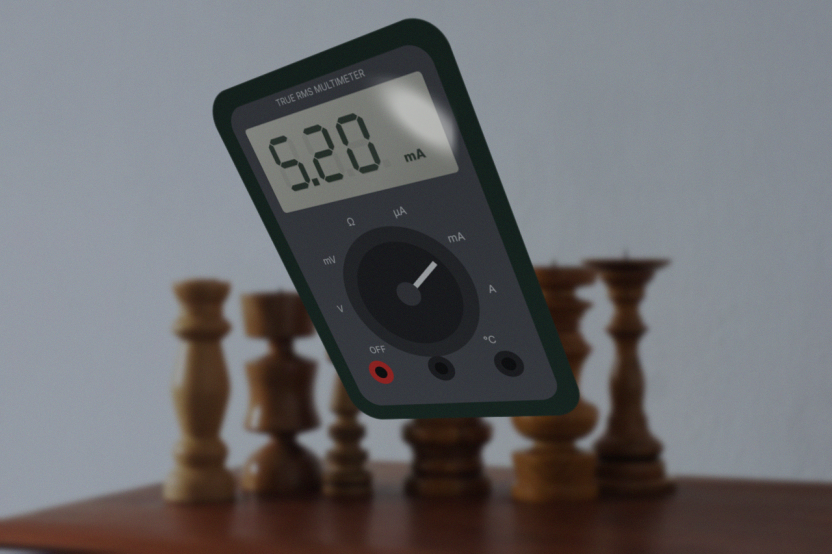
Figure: 5.20
